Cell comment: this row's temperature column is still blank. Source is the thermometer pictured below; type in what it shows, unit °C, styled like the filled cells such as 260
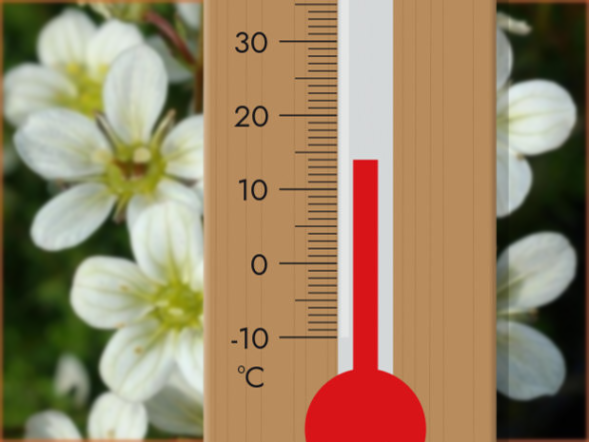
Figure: 14
